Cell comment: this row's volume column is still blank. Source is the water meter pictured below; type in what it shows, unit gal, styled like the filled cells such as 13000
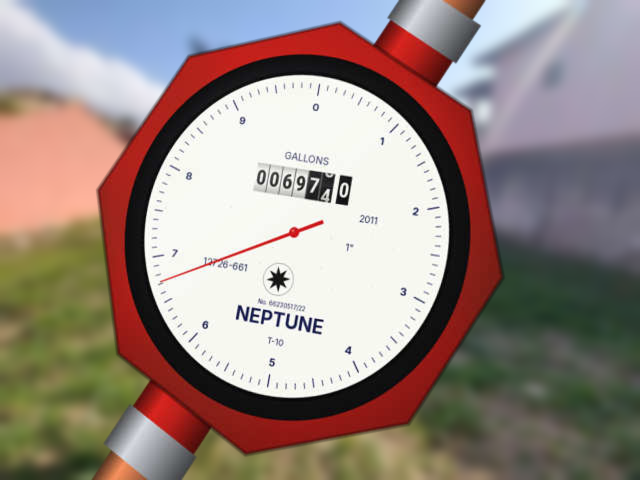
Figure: 69736.7
